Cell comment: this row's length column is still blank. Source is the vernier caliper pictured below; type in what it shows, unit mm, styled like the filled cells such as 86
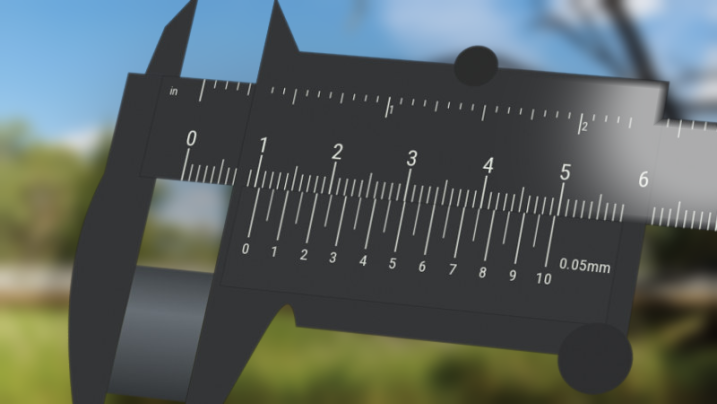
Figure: 10.6
